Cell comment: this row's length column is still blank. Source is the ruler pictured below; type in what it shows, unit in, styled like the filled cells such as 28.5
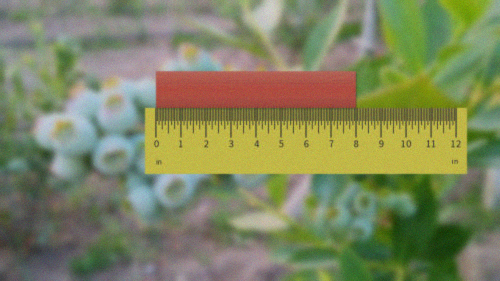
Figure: 8
